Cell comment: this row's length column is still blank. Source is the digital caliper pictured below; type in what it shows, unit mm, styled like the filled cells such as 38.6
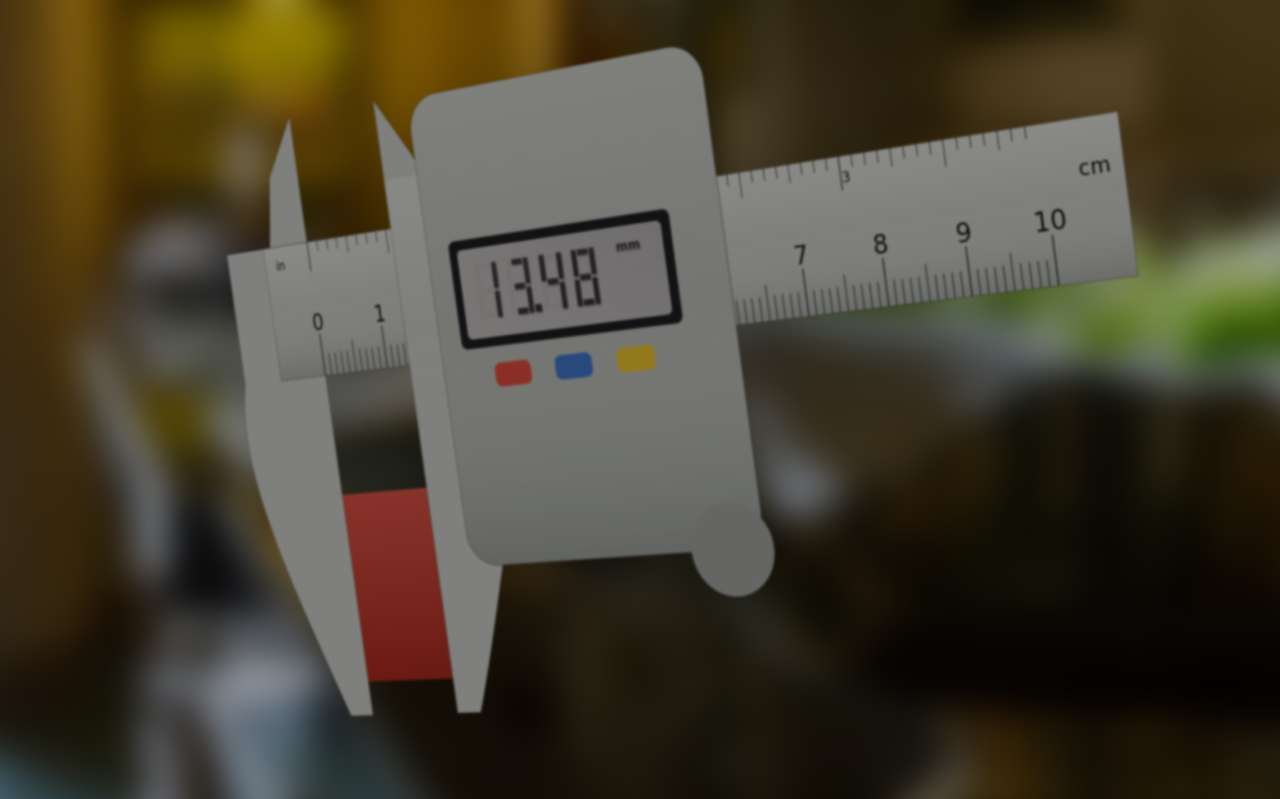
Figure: 13.48
